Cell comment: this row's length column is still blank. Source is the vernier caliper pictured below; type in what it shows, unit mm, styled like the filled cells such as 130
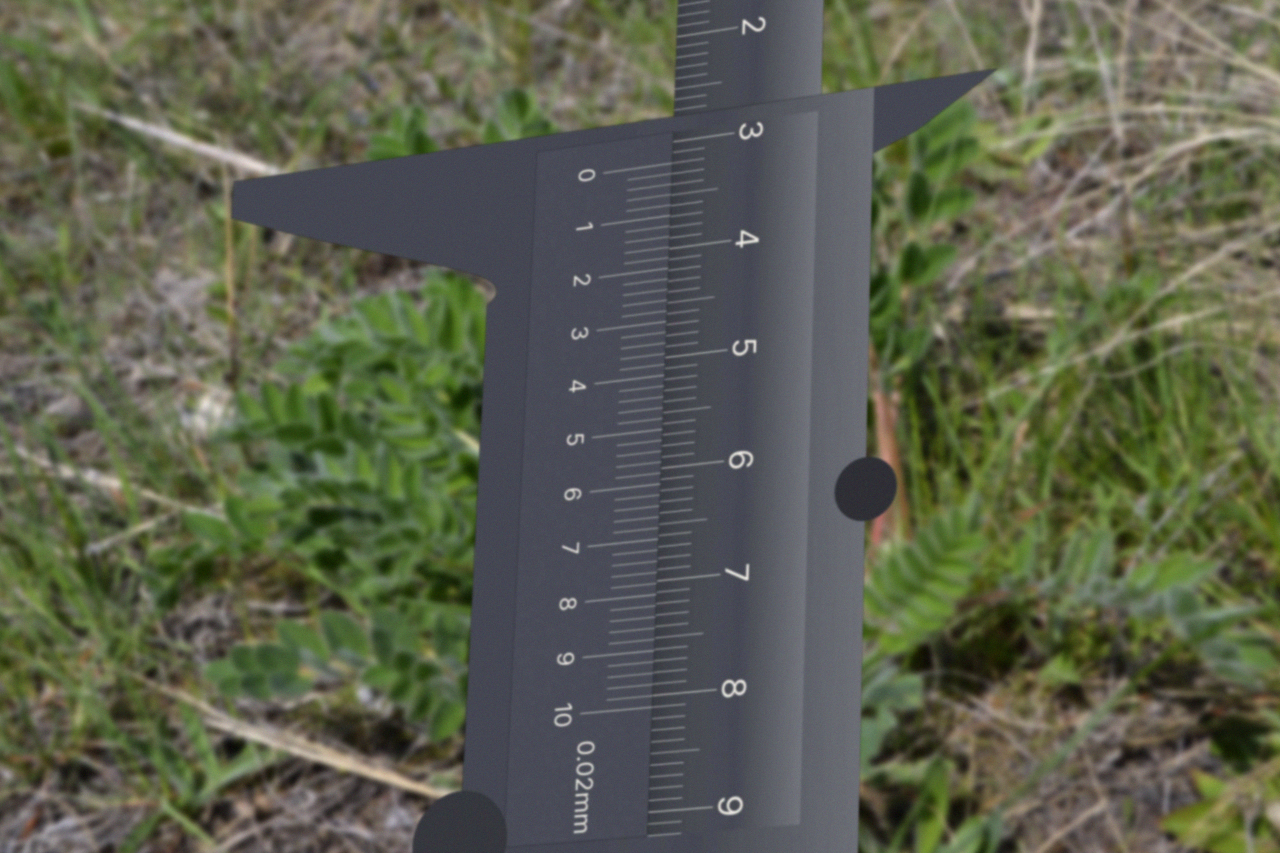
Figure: 32.0
